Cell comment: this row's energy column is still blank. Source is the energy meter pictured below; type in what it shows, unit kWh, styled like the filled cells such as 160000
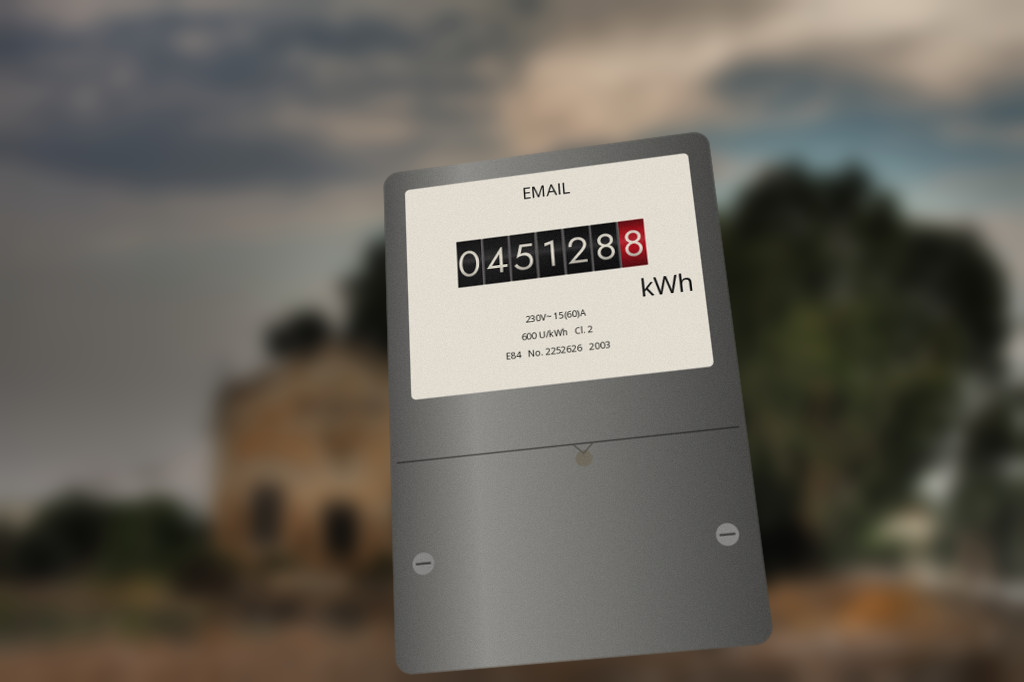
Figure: 45128.8
